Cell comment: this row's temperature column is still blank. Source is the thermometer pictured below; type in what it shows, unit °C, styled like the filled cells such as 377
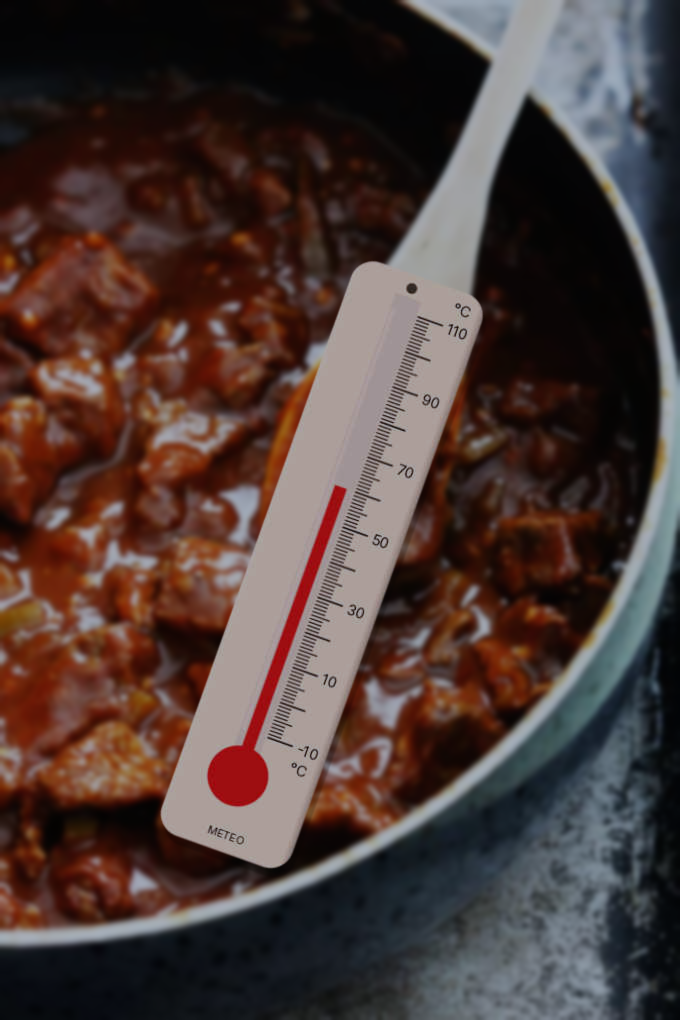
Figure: 60
